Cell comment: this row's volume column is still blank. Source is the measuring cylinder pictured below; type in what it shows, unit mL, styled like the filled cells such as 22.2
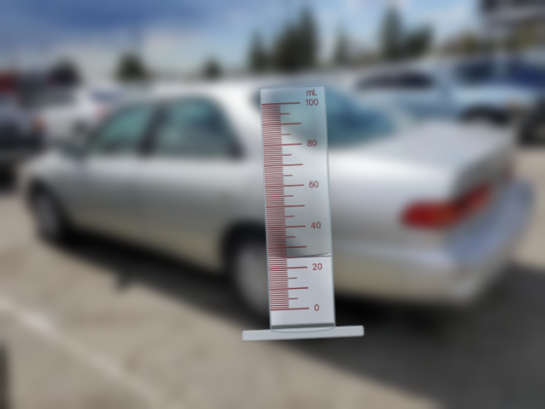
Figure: 25
